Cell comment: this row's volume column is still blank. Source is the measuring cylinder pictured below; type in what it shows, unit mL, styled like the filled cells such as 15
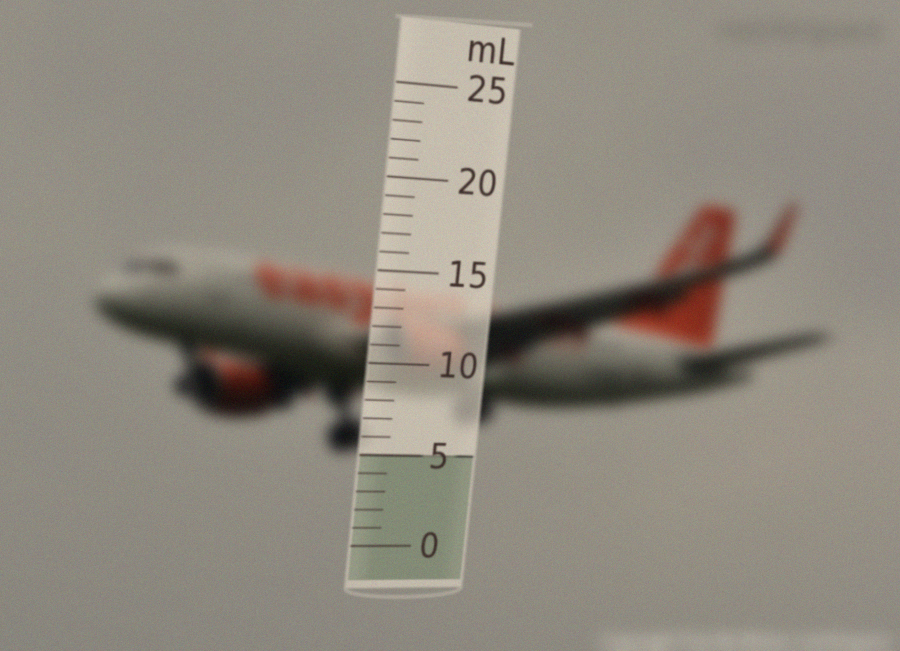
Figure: 5
